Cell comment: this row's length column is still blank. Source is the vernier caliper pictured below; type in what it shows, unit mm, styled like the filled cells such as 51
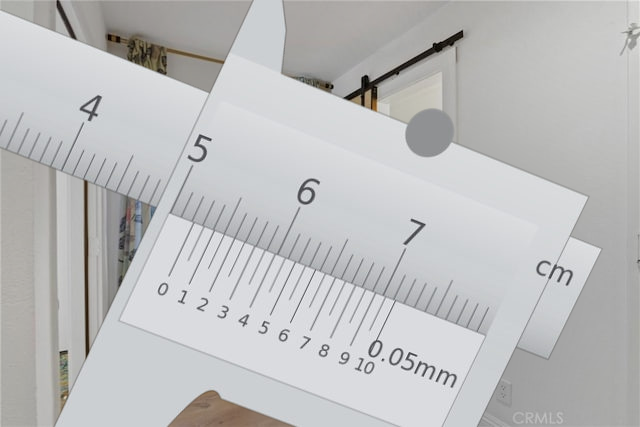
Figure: 52.2
